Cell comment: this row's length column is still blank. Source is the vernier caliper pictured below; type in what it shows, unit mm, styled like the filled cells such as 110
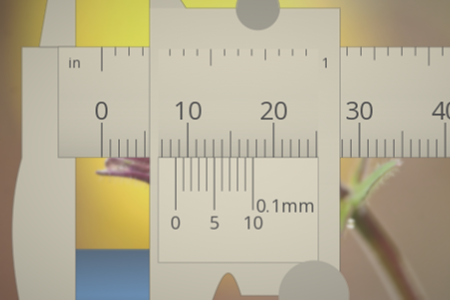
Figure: 8.6
